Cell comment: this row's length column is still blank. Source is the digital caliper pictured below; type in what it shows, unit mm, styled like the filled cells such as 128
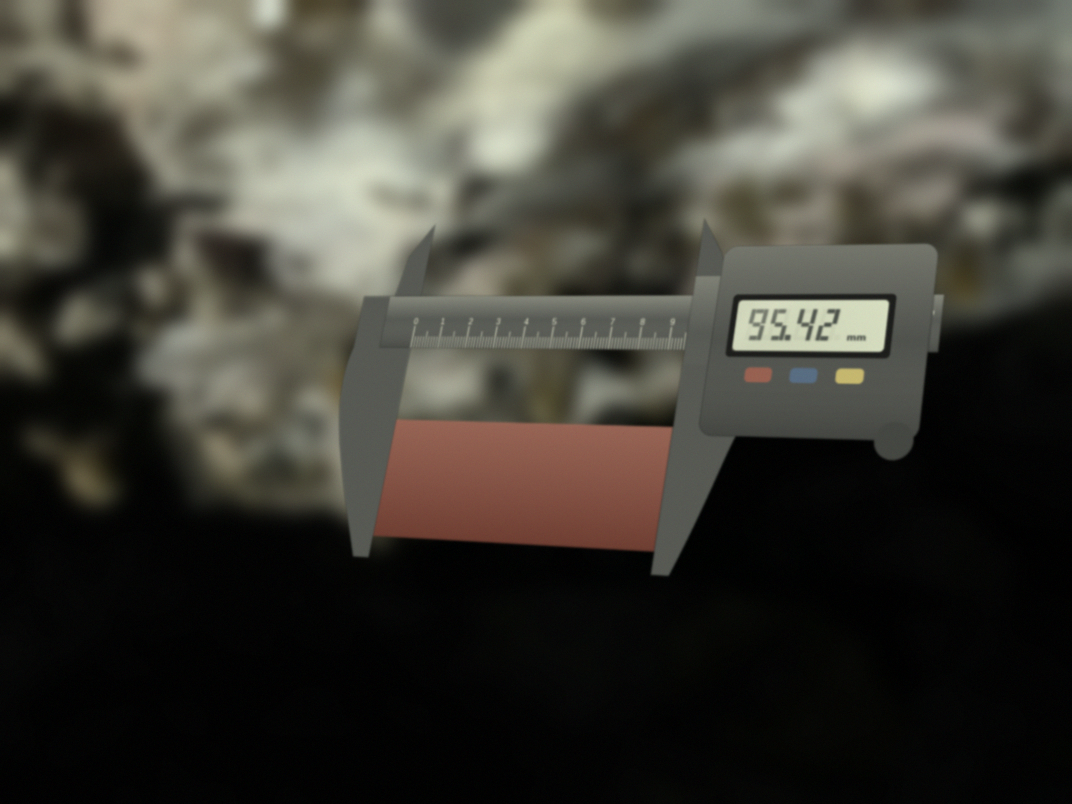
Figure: 95.42
